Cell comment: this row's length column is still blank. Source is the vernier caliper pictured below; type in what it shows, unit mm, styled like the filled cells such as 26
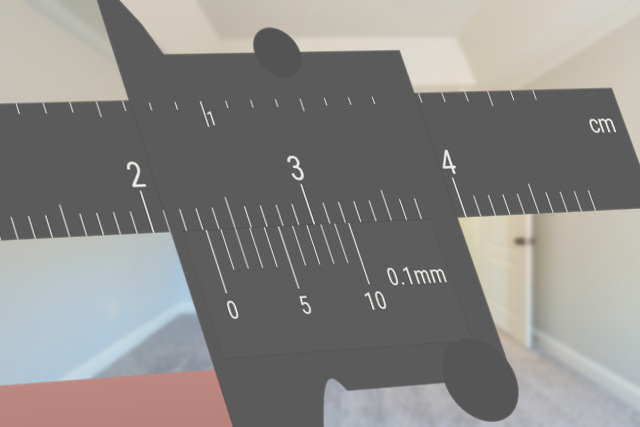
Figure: 23.2
